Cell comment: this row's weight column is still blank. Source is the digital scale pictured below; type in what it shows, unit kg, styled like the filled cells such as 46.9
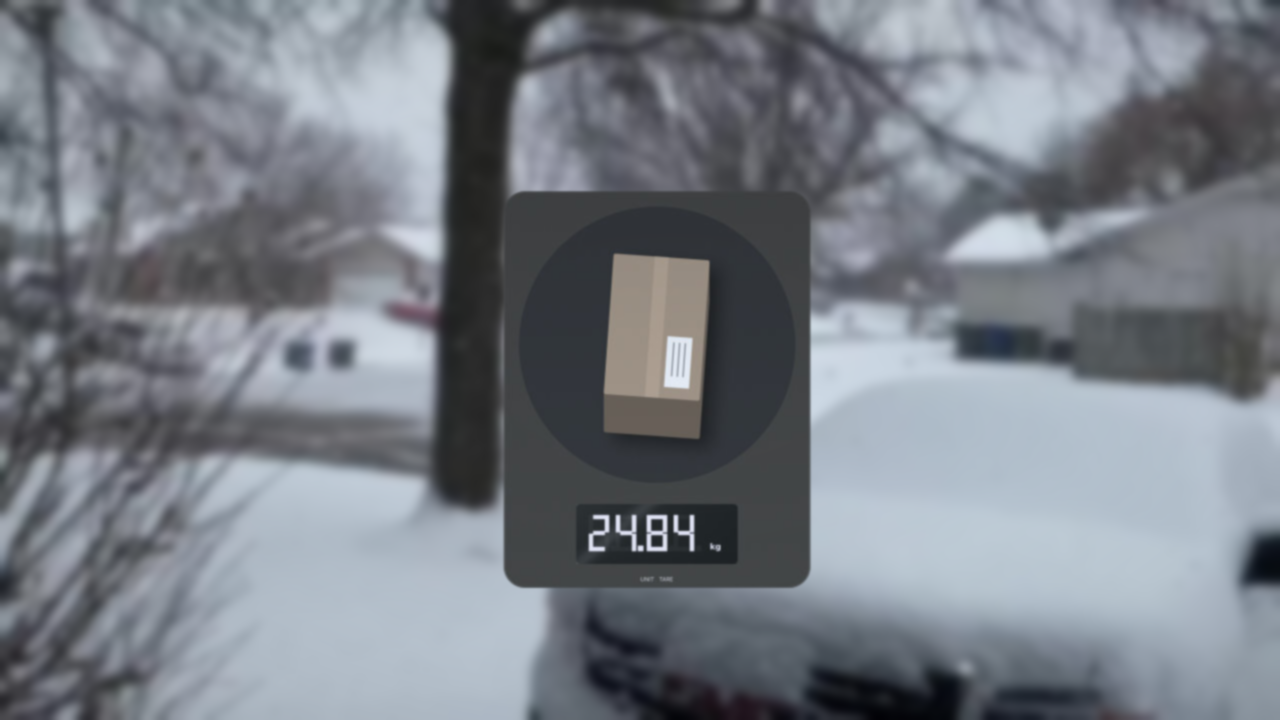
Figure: 24.84
